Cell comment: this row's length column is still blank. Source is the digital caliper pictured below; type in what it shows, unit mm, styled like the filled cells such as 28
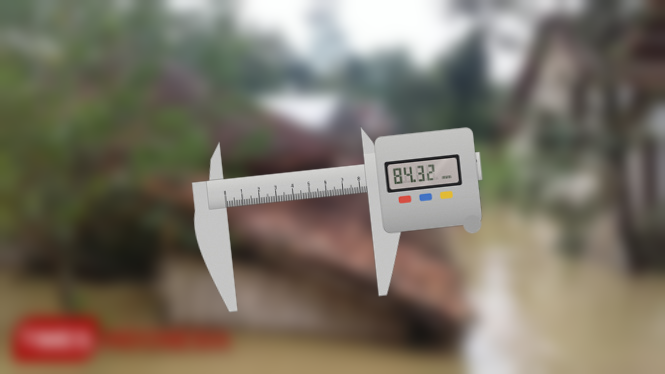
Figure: 84.32
